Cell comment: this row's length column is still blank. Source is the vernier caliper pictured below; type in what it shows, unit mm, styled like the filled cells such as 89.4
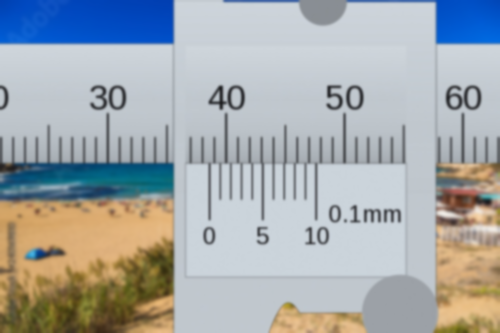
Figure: 38.6
